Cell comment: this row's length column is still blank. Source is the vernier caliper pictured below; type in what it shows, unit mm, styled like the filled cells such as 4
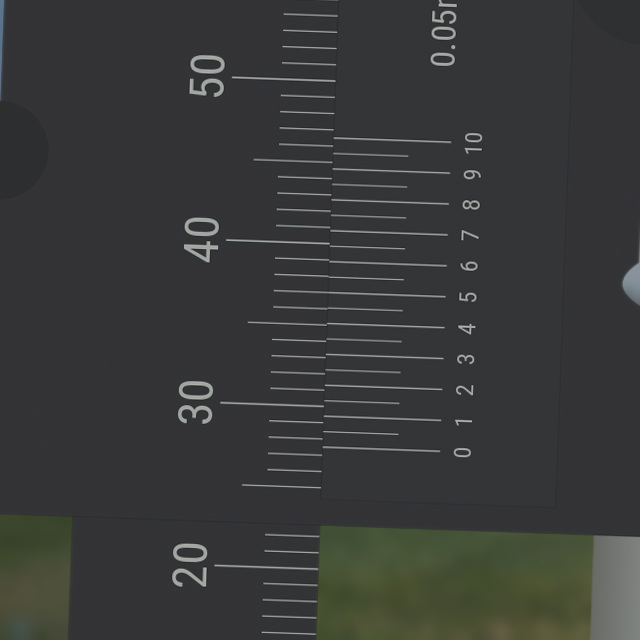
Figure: 27.5
